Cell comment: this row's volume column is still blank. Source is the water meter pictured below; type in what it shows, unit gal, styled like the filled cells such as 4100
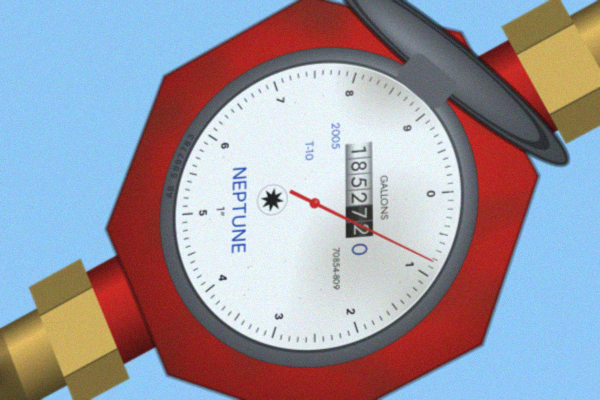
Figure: 1852720.8
